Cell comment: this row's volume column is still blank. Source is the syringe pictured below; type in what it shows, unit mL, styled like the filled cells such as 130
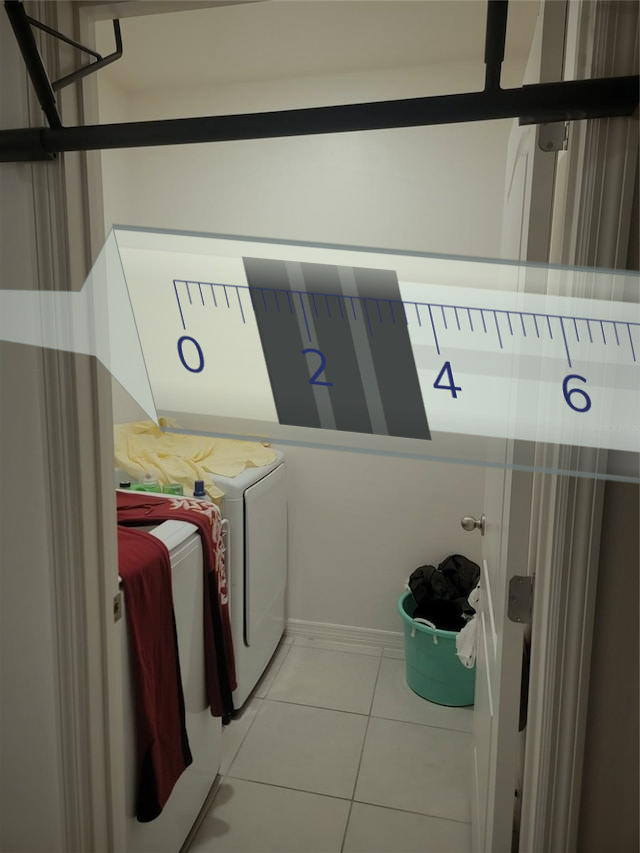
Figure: 1.2
